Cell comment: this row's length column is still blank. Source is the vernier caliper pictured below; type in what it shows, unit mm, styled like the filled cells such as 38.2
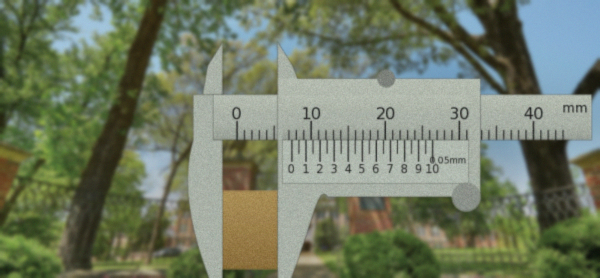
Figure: 7.4
